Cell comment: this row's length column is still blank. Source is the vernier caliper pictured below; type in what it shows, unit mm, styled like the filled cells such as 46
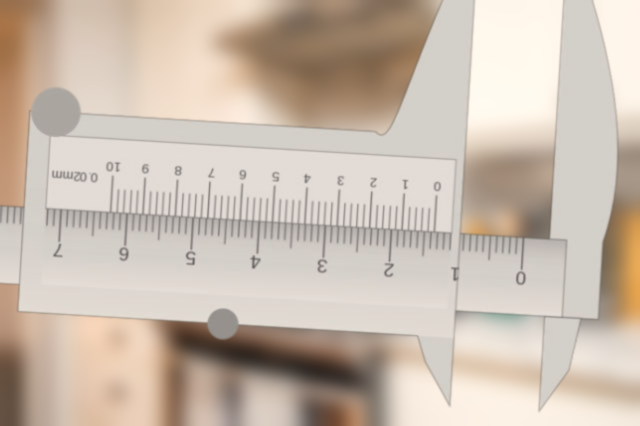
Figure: 13.5
